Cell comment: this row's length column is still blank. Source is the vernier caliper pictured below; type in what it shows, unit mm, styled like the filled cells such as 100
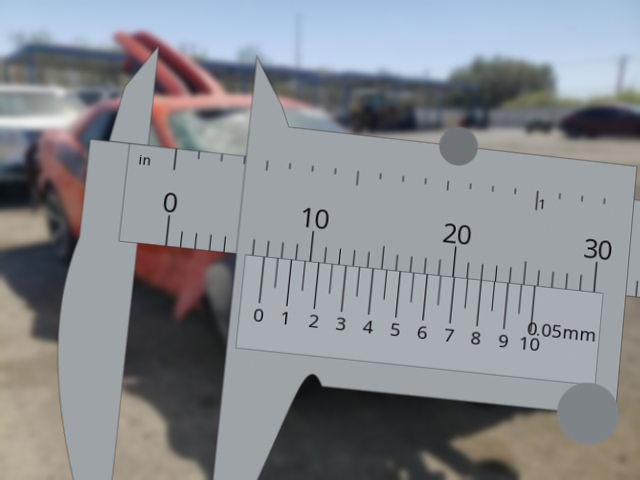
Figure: 6.8
